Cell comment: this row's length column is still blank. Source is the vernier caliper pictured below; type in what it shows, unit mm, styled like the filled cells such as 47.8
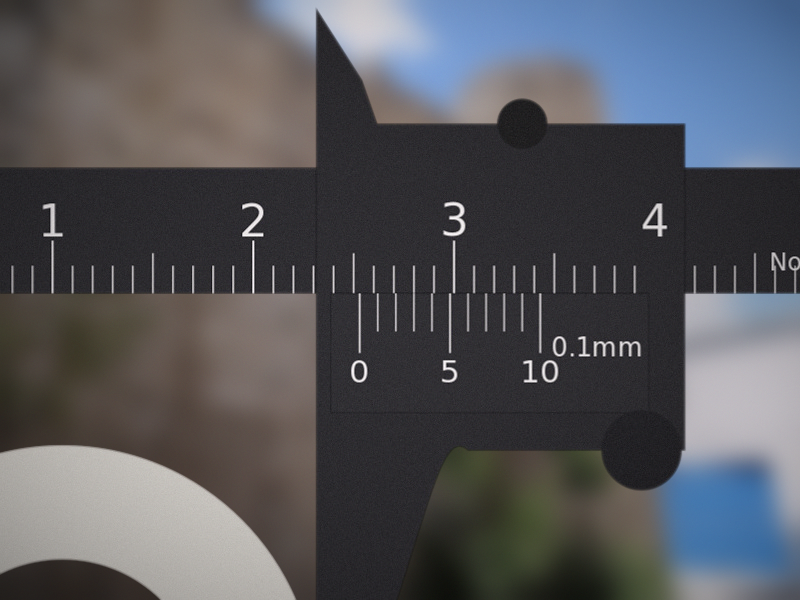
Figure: 25.3
